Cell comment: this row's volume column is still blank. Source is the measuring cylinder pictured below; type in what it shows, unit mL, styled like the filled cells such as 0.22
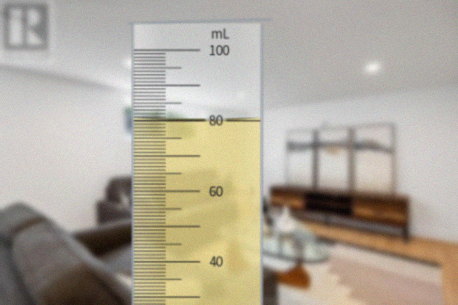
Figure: 80
